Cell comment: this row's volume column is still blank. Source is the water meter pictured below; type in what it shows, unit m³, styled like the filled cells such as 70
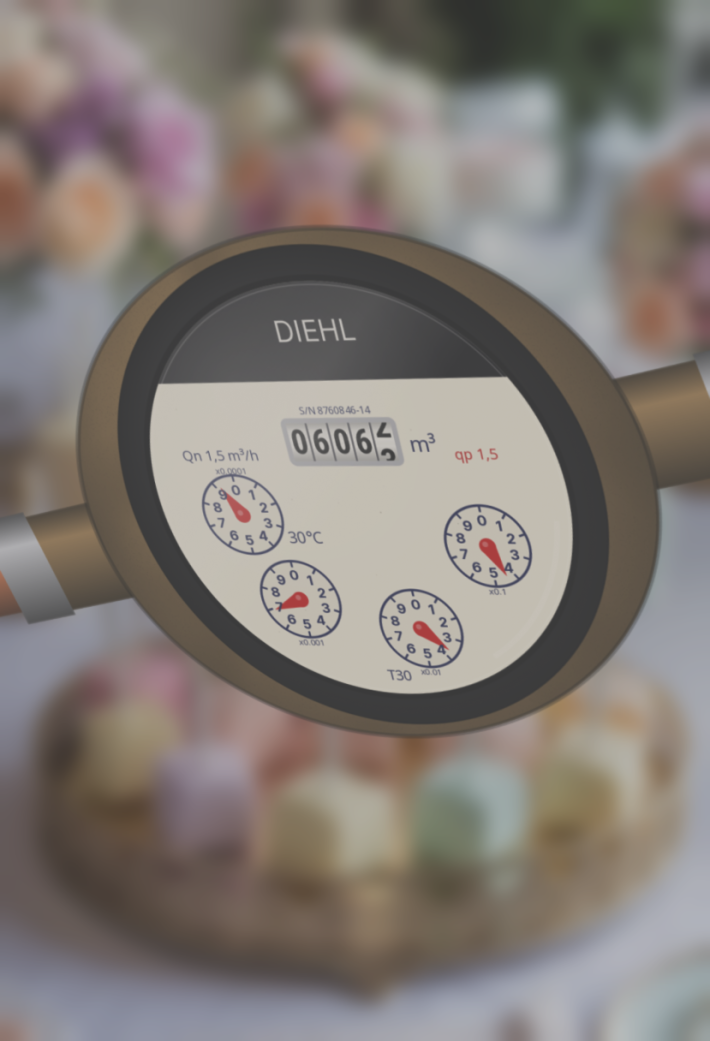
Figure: 6062.4369
